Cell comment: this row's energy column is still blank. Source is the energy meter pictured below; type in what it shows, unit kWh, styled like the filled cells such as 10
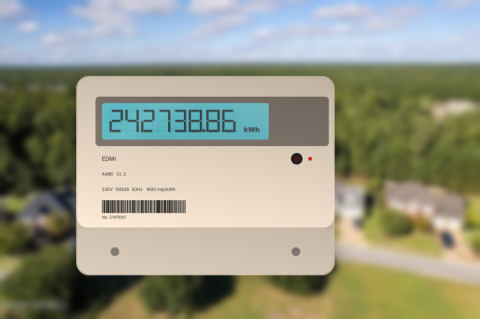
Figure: 242738.86
